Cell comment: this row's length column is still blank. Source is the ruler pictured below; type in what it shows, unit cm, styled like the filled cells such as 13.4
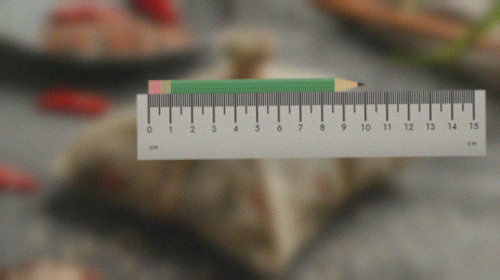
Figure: 10
